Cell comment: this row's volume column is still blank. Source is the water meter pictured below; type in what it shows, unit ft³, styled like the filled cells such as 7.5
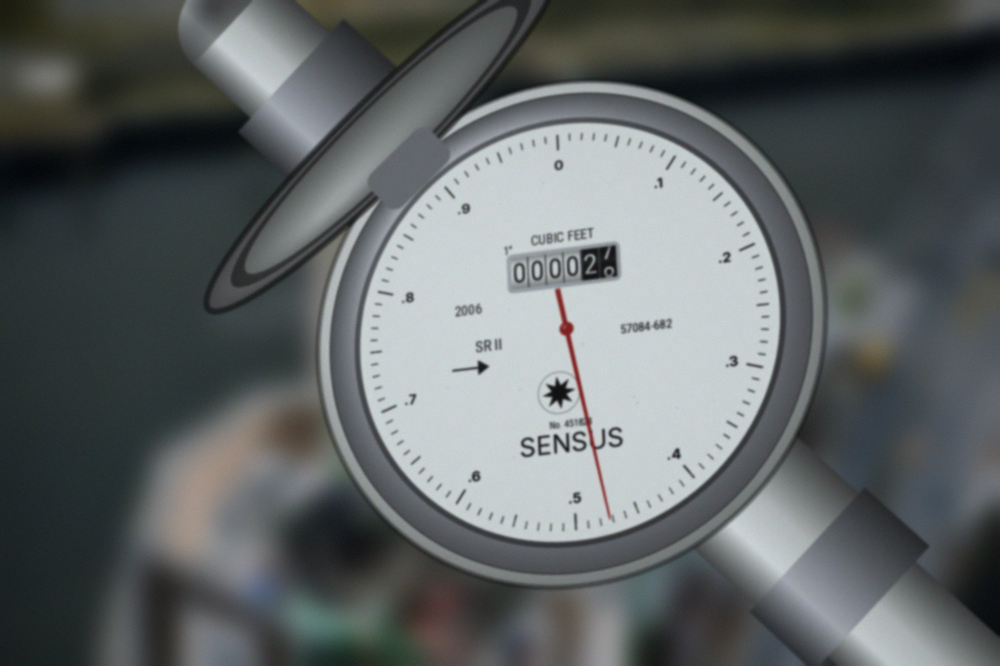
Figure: 27.47
